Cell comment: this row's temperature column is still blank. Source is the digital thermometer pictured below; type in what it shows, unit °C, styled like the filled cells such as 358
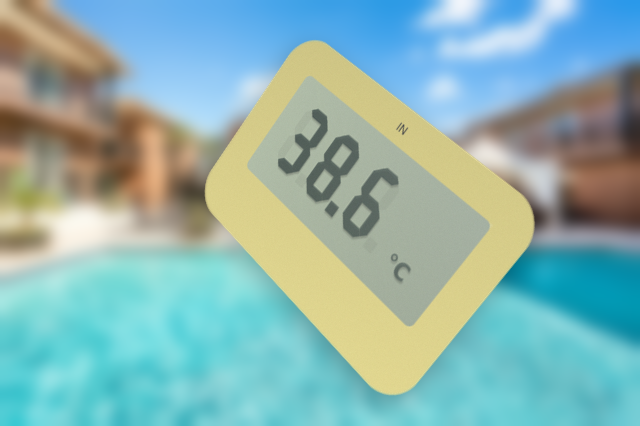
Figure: 38.6
